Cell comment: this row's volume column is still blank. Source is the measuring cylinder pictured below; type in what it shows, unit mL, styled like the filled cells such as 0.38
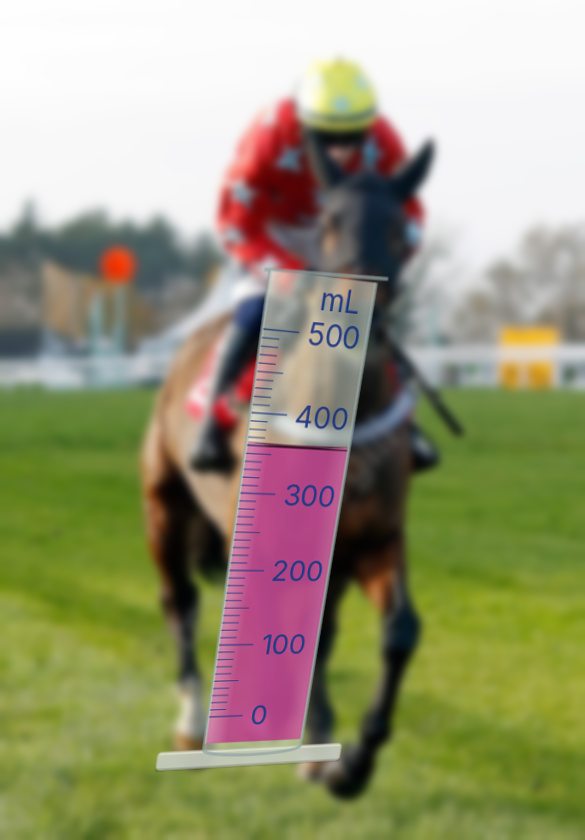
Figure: 360
